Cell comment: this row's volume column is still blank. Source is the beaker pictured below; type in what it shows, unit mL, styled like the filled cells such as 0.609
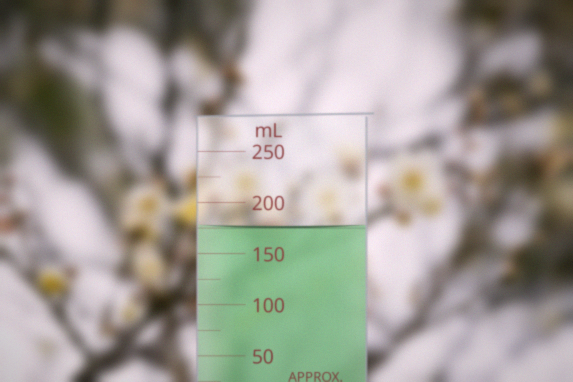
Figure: 175
